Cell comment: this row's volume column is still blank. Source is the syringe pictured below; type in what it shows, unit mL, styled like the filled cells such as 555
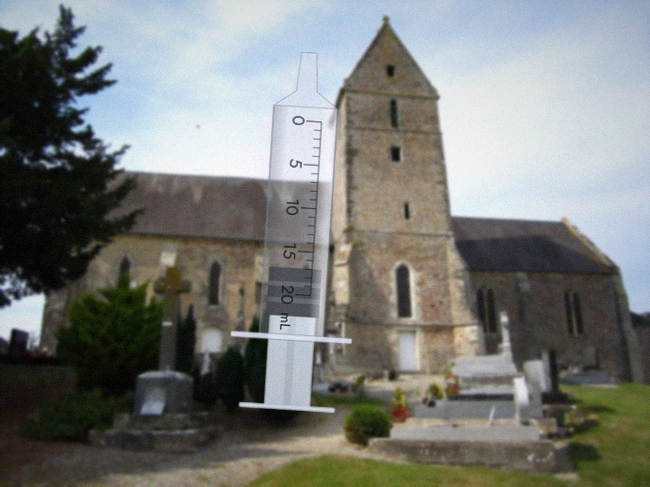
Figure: 17
